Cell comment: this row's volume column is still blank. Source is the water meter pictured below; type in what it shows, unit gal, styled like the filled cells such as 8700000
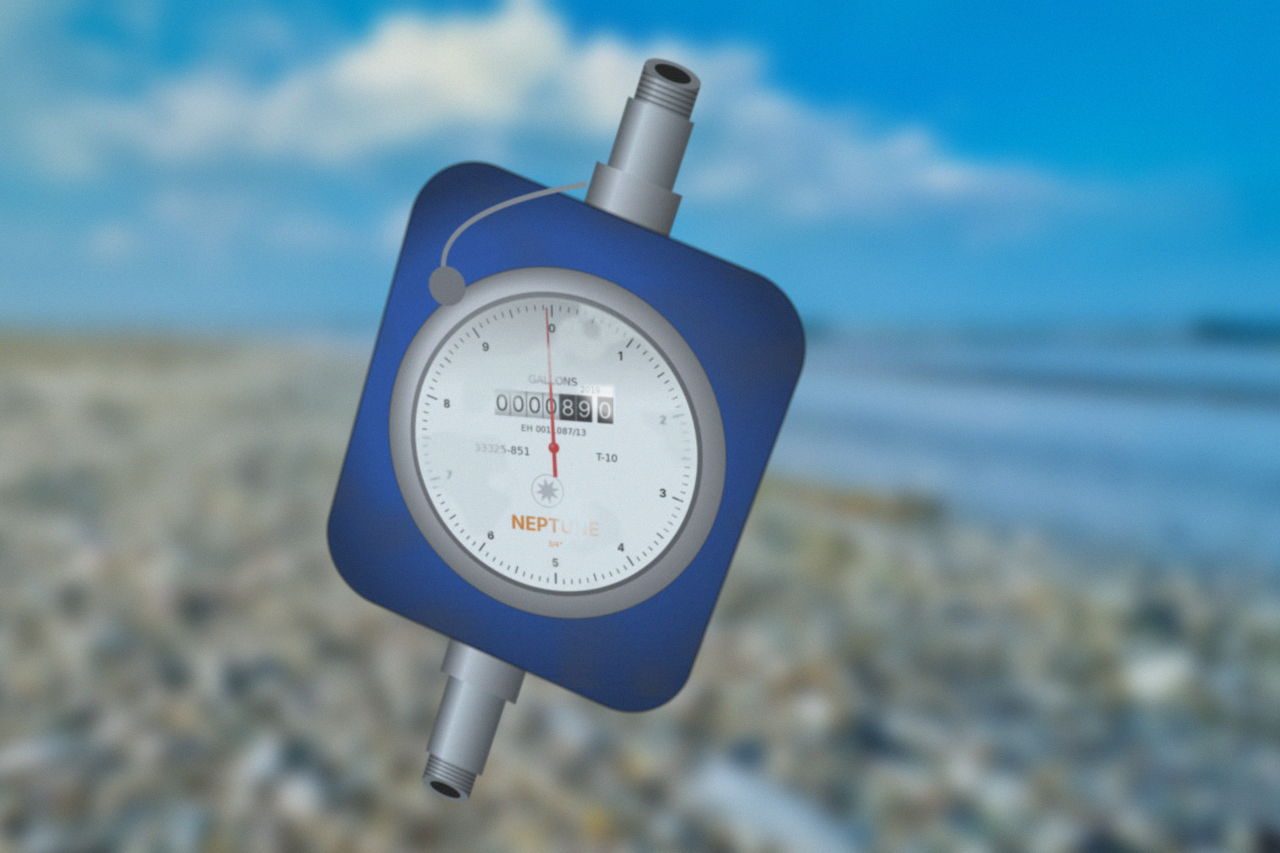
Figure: 889.9
